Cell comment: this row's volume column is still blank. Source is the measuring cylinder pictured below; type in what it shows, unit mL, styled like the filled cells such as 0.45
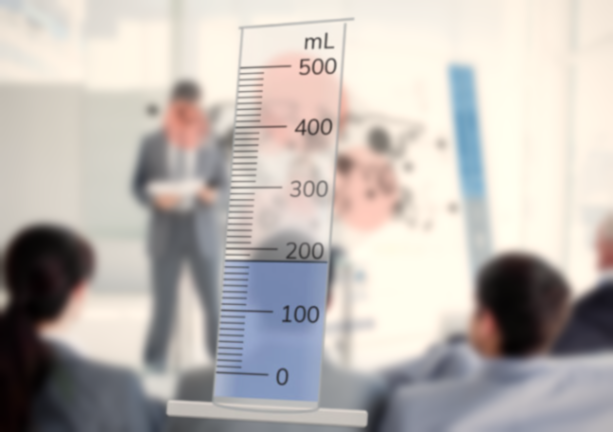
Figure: 180
